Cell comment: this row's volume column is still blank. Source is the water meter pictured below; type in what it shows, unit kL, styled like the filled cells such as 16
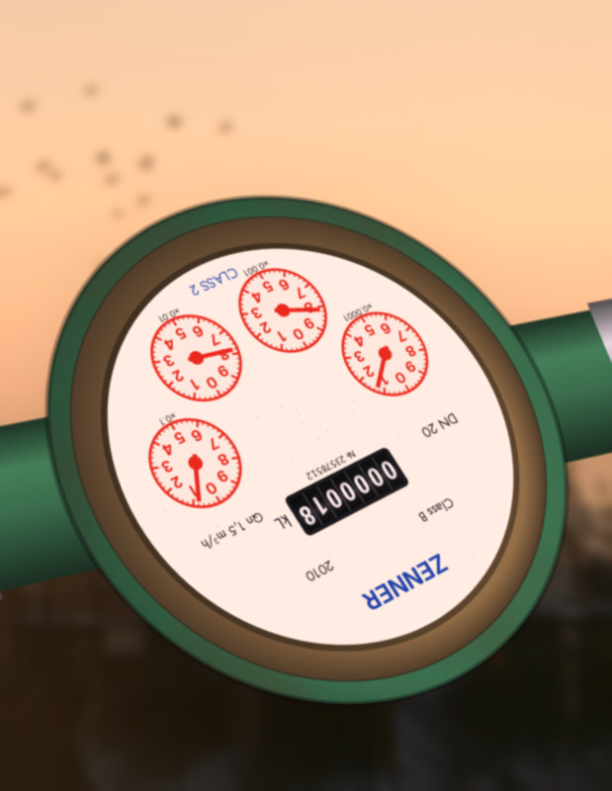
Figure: 18.0781
